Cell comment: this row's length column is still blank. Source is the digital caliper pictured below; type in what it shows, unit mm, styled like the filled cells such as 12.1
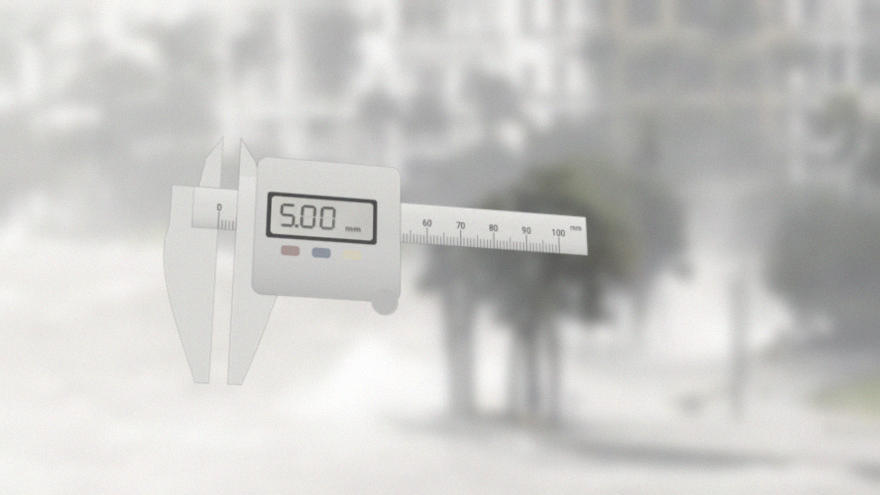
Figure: 5.00
